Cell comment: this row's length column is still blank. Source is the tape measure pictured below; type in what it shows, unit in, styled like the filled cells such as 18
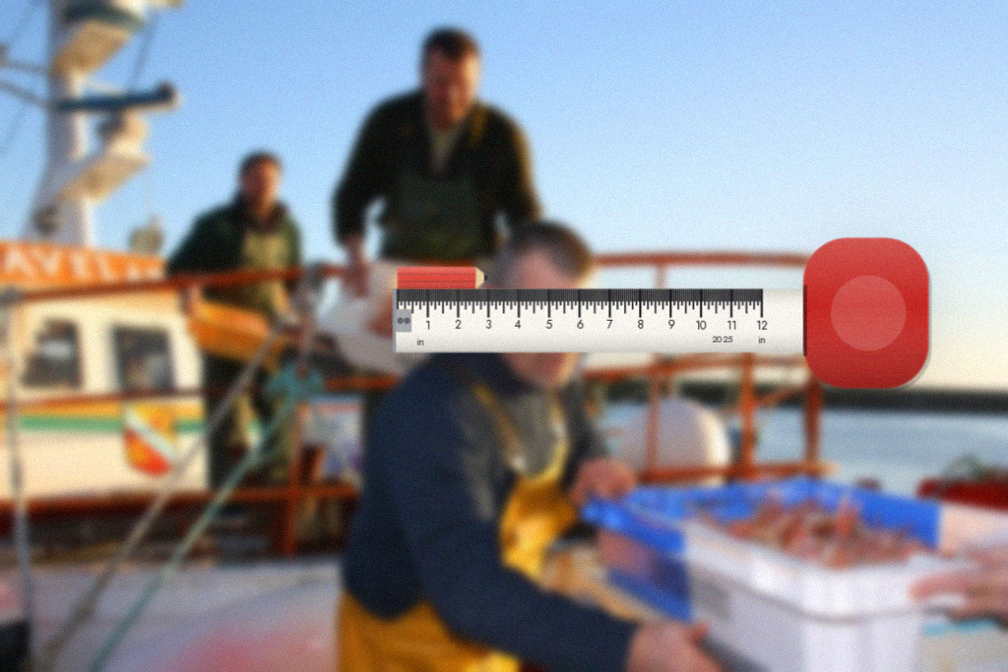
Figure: 3
